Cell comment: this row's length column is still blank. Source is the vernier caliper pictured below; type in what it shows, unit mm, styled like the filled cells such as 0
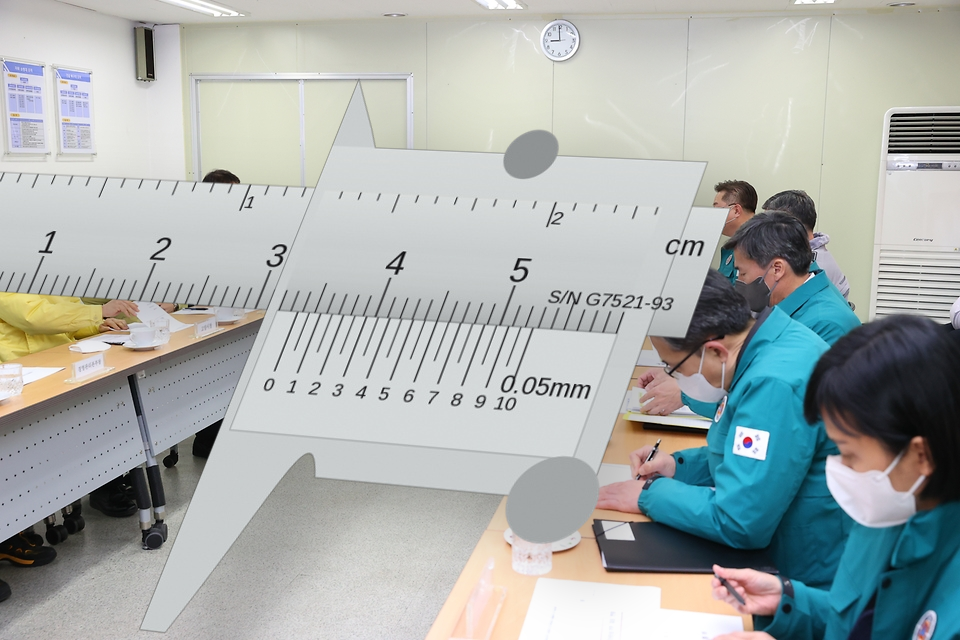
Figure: 33.6
